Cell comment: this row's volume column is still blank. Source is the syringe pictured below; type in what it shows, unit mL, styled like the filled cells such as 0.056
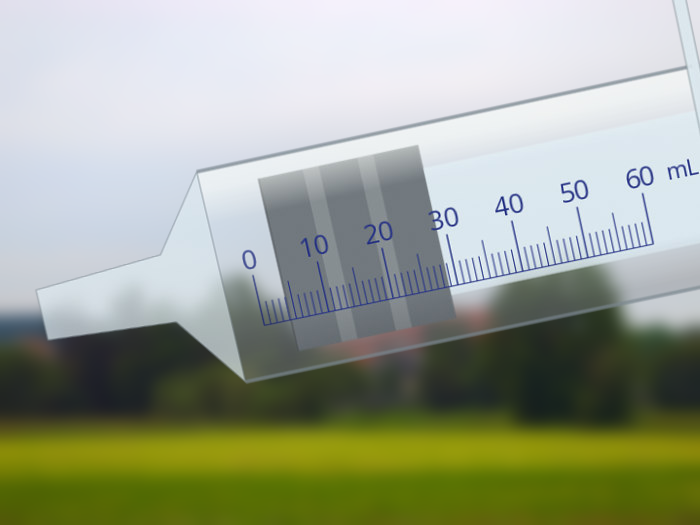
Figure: 4
